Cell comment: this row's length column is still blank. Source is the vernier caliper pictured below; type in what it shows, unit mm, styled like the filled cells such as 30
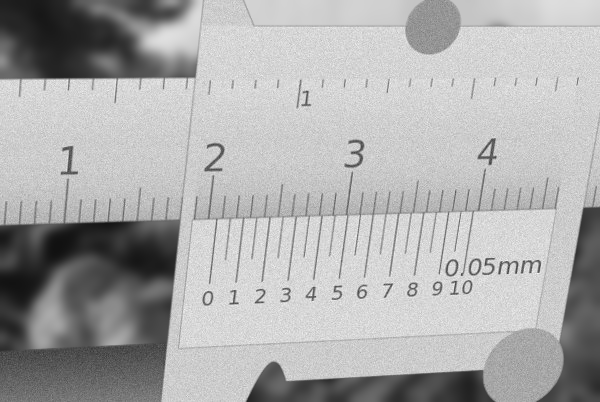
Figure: 20.6
